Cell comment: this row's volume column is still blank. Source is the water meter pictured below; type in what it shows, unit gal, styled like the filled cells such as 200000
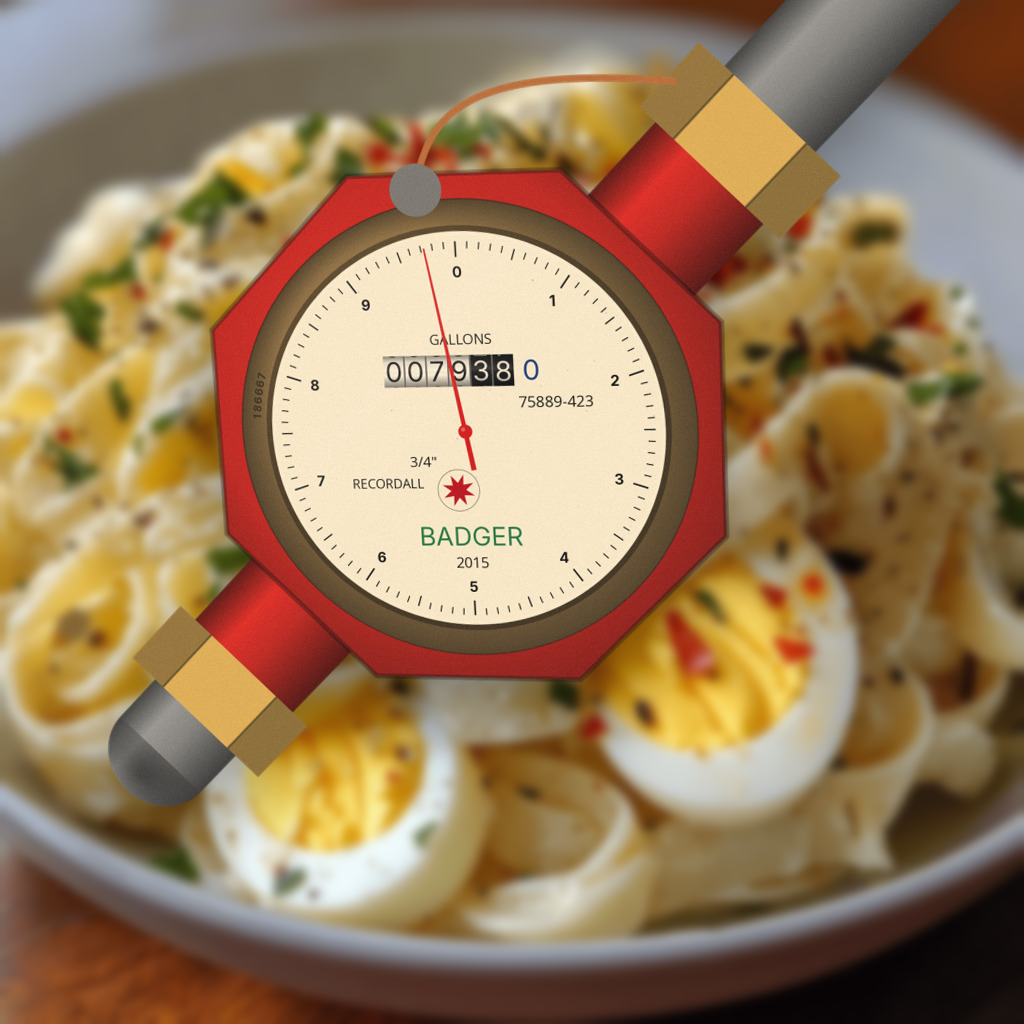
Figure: 79379.7
